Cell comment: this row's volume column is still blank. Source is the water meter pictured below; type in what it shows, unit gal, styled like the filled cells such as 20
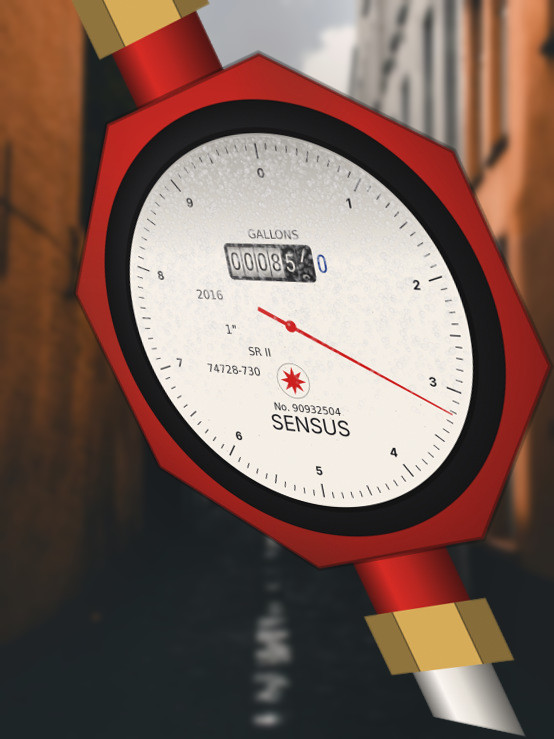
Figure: 8573.2
